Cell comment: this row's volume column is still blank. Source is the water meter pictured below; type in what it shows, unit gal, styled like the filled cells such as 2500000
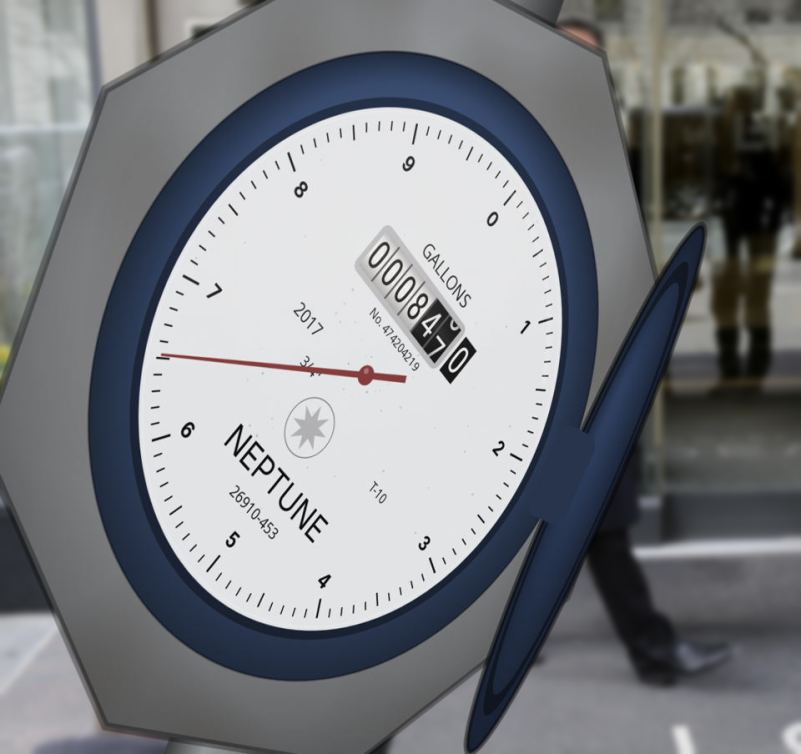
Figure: 8466.5
